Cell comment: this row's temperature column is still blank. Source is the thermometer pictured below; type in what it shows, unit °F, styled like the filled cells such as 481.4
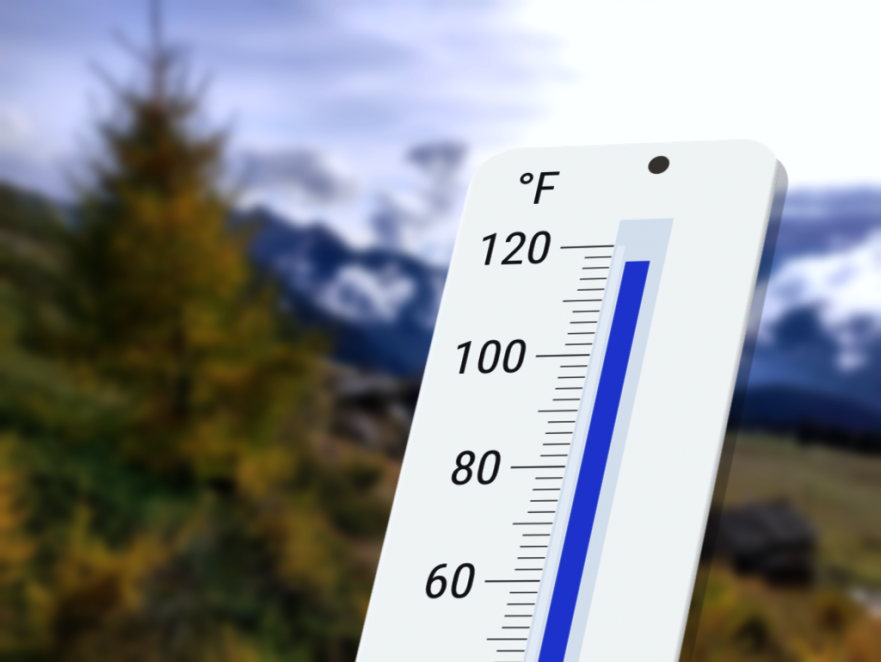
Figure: 117
